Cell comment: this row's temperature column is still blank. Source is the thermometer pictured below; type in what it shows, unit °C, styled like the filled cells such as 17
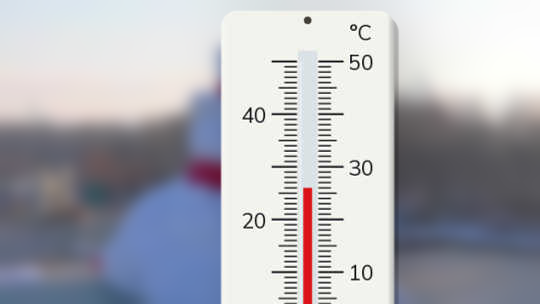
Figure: 26
